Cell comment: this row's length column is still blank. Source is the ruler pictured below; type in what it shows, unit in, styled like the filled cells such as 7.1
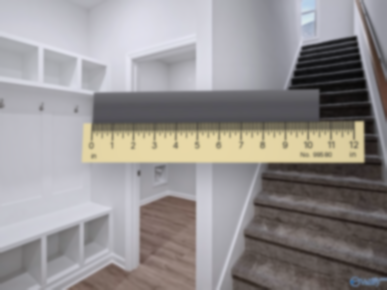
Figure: 10.5
